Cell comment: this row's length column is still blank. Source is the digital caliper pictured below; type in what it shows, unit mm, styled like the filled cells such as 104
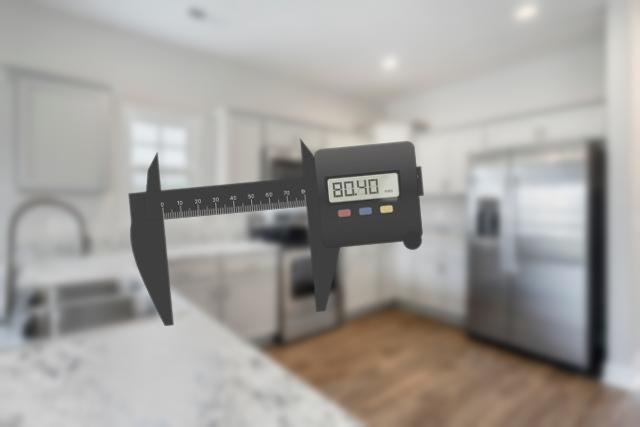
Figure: 80.40
